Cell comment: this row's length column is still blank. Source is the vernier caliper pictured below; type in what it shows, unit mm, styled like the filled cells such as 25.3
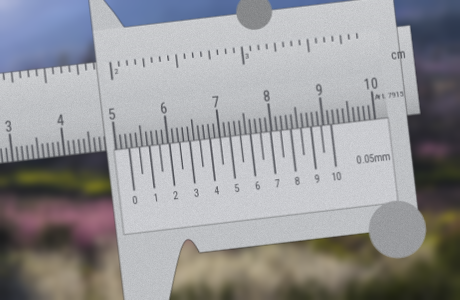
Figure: 52.5
